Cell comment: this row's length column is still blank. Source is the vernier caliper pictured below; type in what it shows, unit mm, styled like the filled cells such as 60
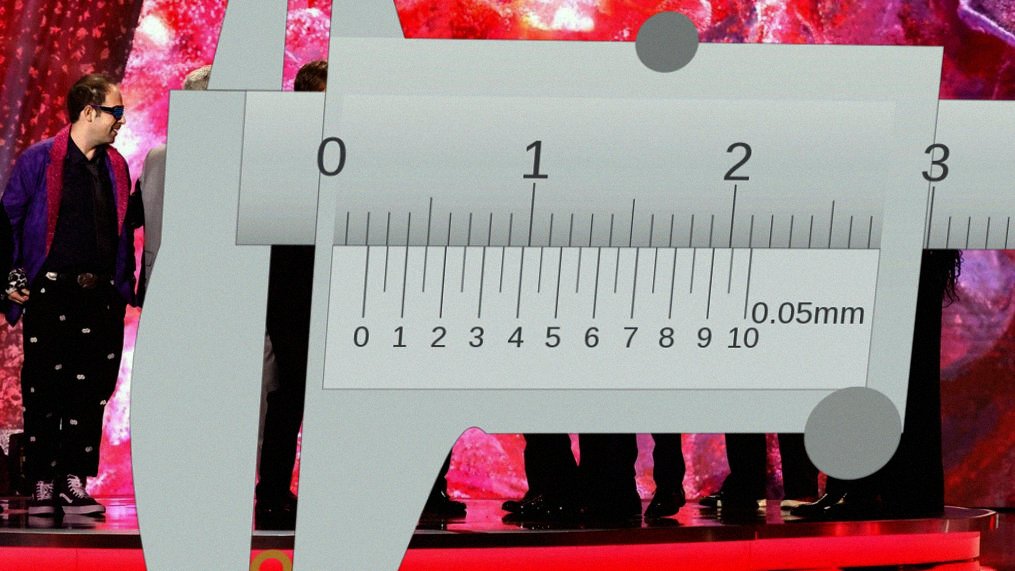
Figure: 2.1
